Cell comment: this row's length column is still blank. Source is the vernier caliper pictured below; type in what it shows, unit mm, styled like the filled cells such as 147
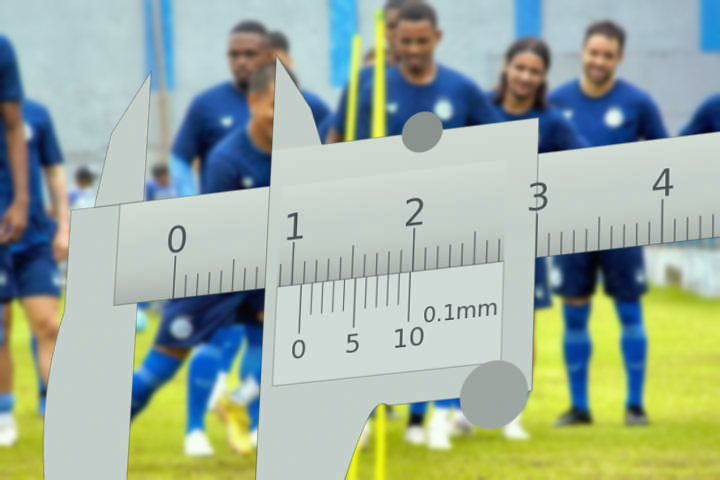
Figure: 10.8
